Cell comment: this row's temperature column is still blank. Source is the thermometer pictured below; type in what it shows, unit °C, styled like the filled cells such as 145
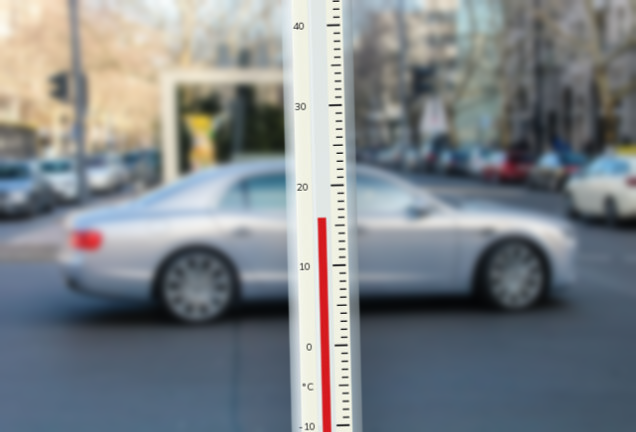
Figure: 16
